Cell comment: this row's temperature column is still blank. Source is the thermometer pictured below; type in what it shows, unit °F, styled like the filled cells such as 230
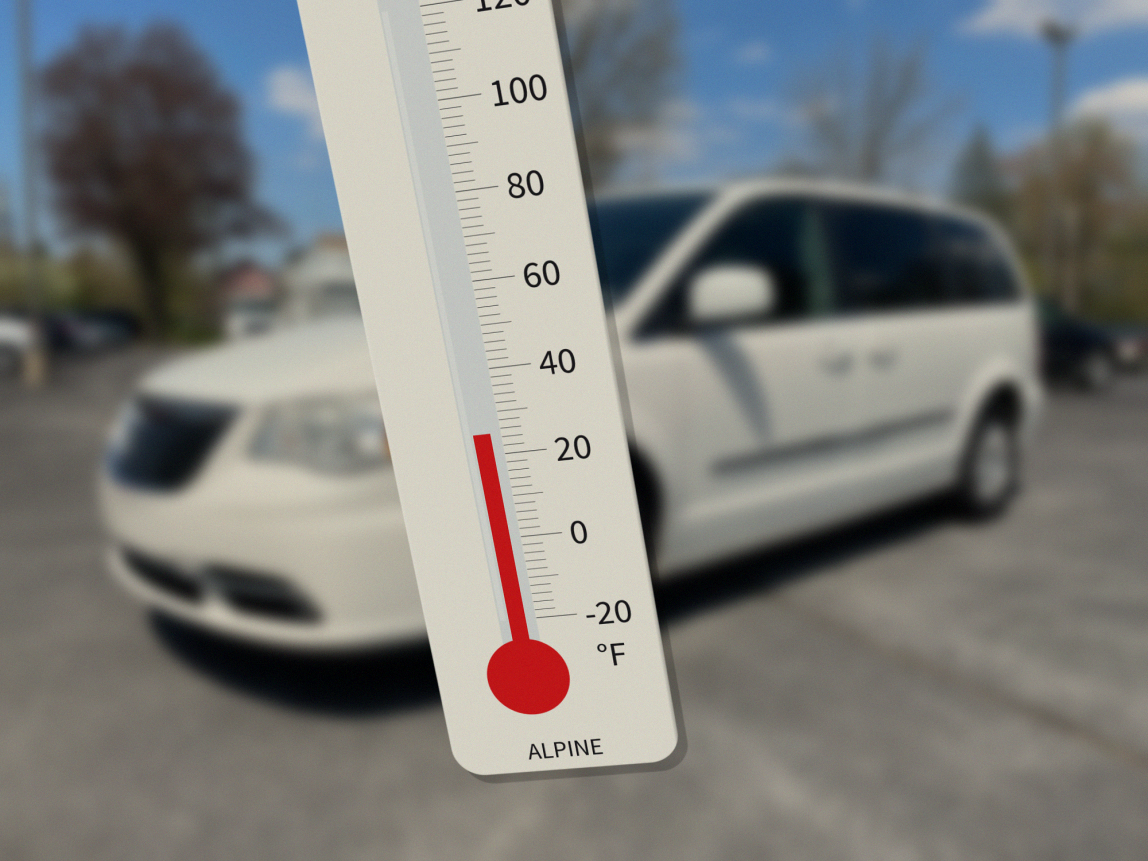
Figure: 25
